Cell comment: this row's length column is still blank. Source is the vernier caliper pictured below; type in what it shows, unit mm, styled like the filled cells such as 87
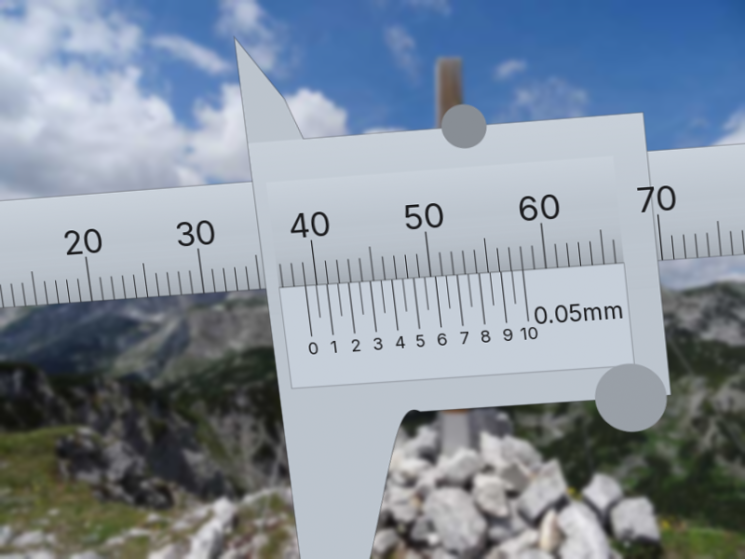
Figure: 39.0
